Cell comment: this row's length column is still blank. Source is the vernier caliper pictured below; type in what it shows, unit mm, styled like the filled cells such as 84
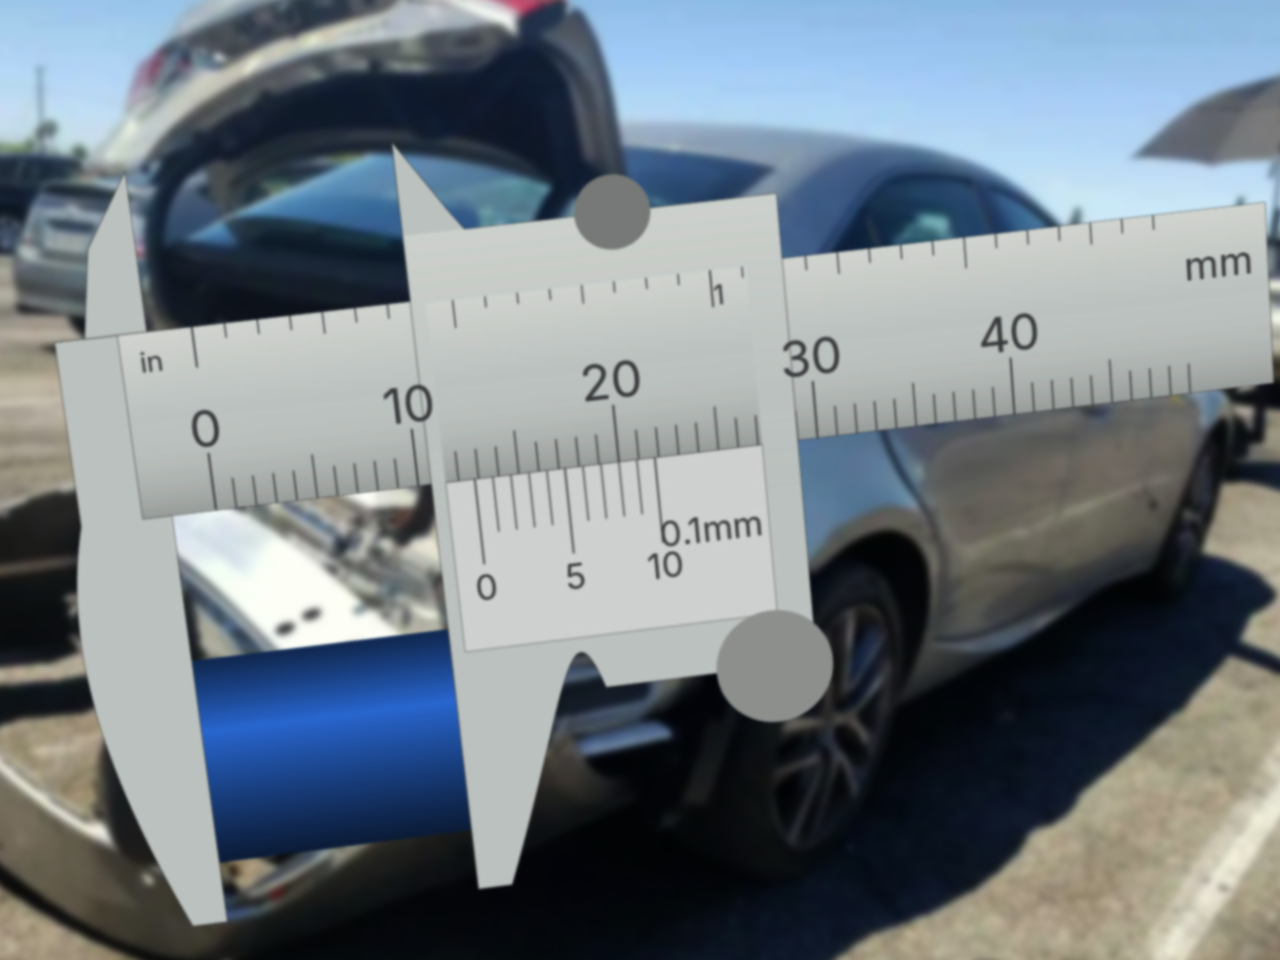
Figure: 12.8
